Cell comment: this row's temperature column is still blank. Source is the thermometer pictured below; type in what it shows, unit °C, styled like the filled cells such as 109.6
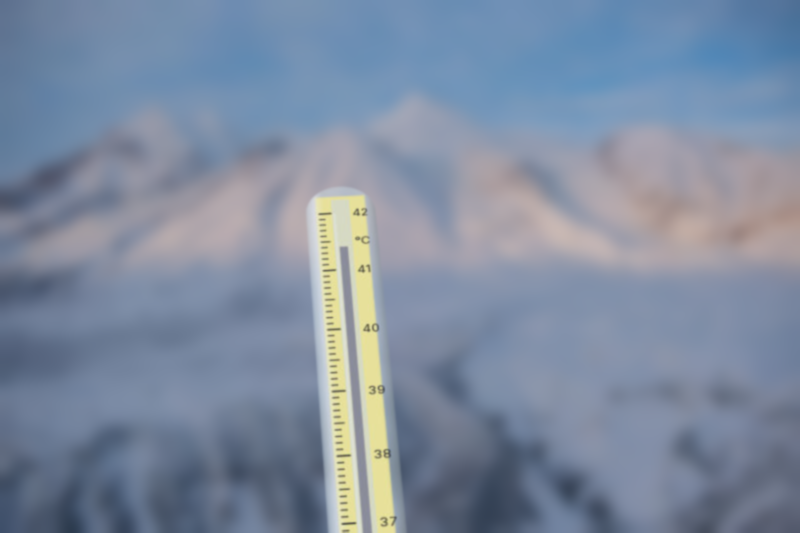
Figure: 41.4
